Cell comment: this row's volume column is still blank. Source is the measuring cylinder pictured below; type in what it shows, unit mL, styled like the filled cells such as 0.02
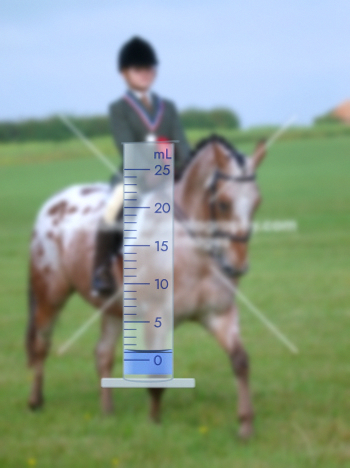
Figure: 1
